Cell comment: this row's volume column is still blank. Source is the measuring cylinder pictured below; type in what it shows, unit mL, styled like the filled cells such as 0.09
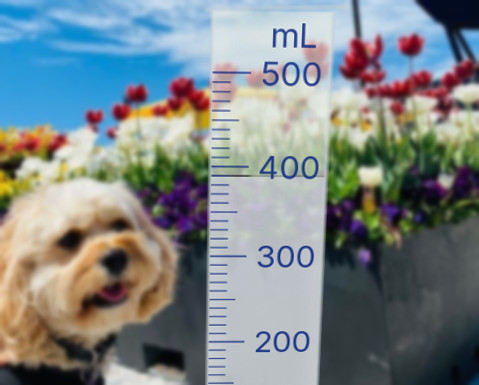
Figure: 390
